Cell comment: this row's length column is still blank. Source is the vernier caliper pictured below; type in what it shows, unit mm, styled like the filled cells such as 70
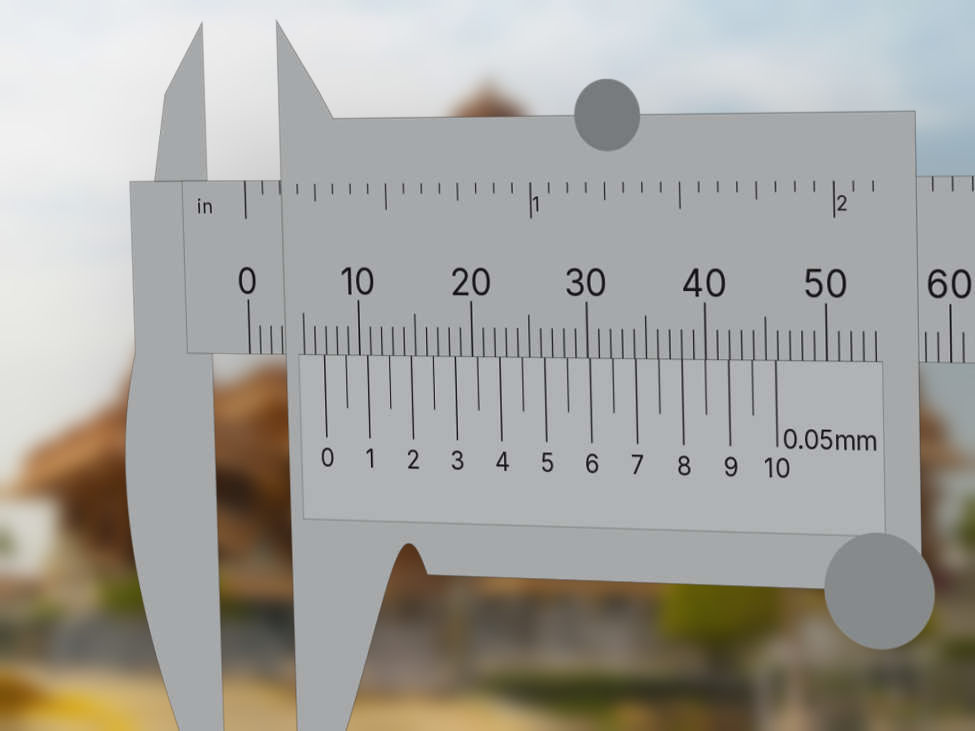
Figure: 6.8
